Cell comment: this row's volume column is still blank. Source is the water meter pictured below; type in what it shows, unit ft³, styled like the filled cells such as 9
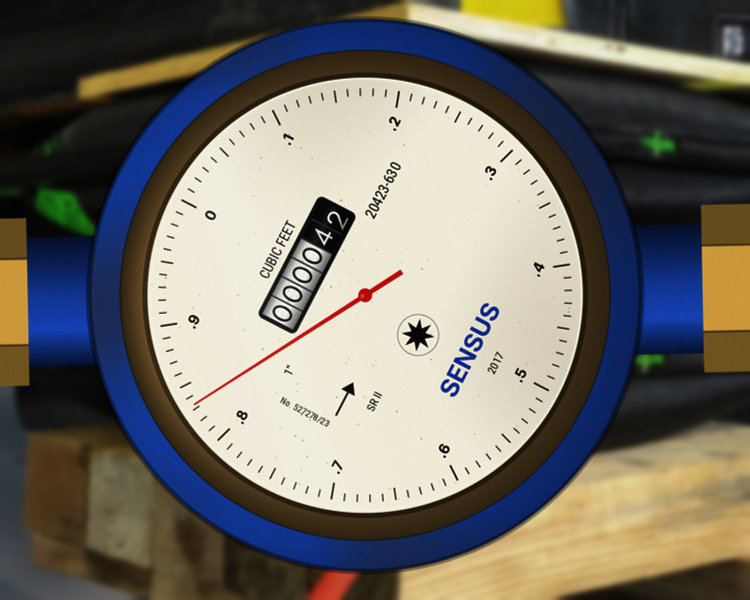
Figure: 41.83
